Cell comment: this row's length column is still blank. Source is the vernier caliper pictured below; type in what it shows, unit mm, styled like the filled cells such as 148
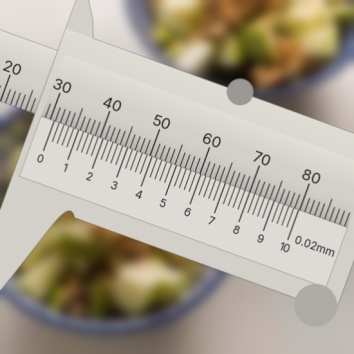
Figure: 30.8
